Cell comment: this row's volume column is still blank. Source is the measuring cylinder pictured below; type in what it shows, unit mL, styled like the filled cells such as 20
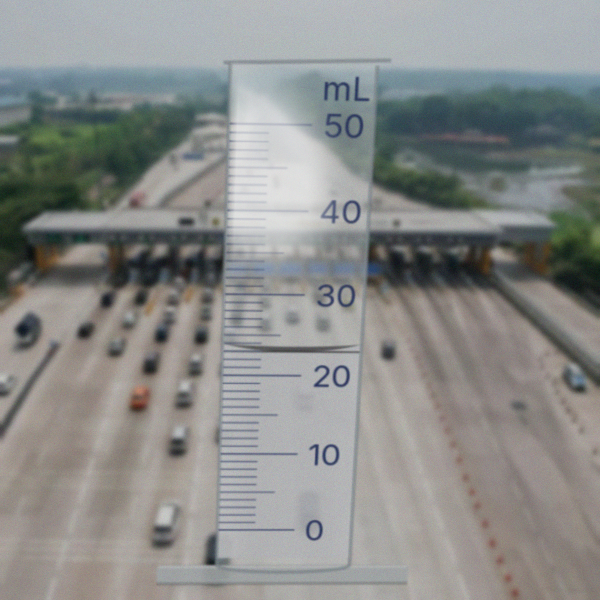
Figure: 23
